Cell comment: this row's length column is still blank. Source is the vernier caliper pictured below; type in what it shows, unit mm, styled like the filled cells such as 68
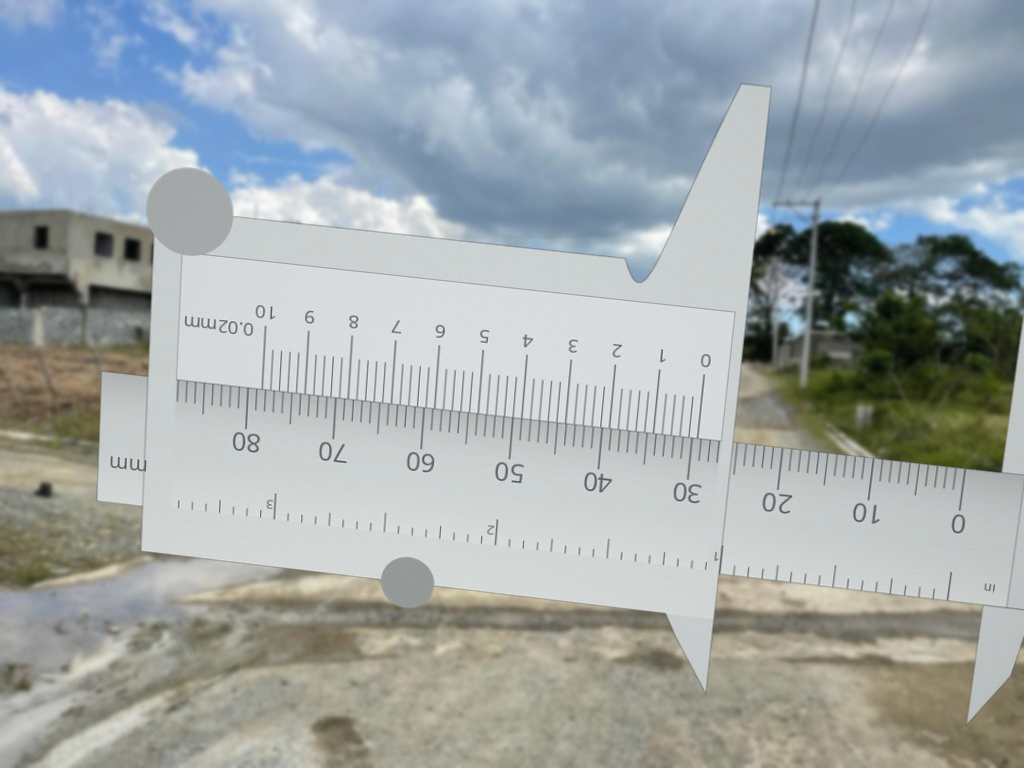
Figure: 29.4
